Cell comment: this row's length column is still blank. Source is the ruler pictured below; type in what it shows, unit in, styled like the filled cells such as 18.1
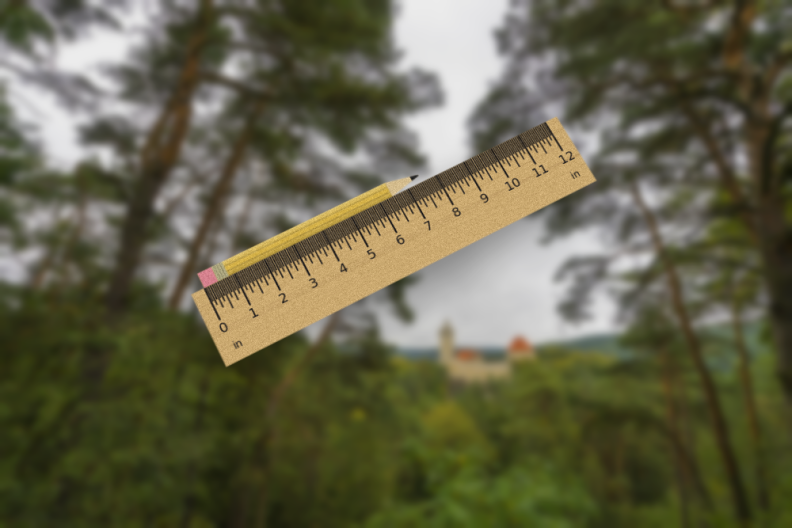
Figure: 7.5
